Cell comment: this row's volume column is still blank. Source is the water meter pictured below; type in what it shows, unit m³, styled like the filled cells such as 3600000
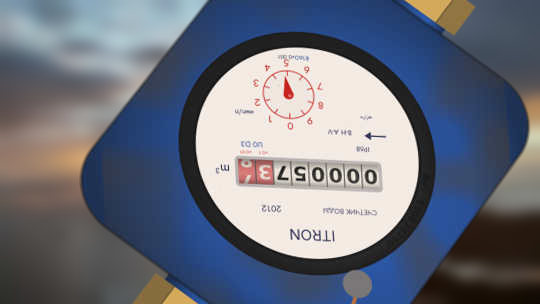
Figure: 57.374
